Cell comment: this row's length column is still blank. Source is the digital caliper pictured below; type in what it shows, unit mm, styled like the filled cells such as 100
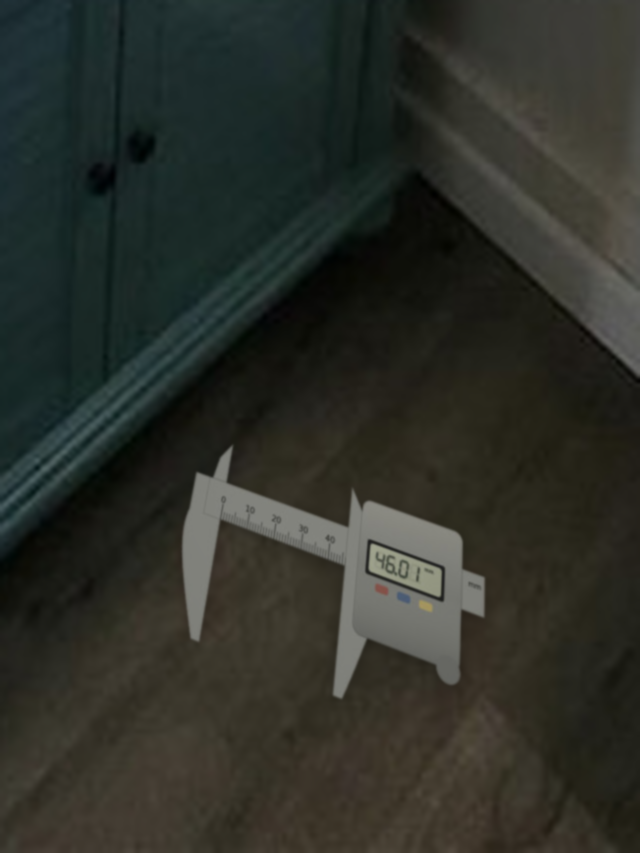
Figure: 46.01
